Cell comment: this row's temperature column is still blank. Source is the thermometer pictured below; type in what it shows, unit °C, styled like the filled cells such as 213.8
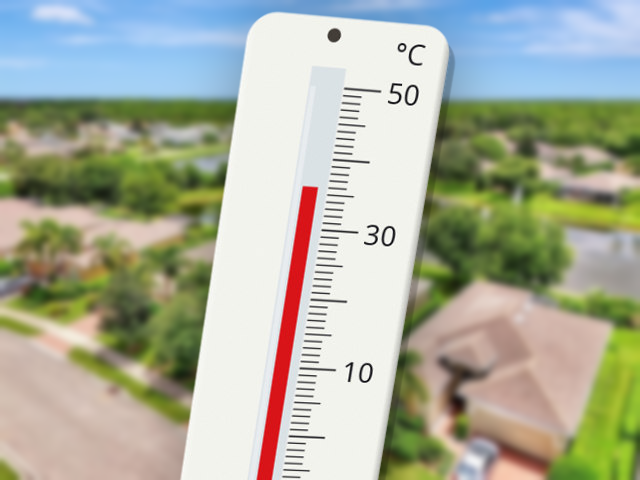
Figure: 36
